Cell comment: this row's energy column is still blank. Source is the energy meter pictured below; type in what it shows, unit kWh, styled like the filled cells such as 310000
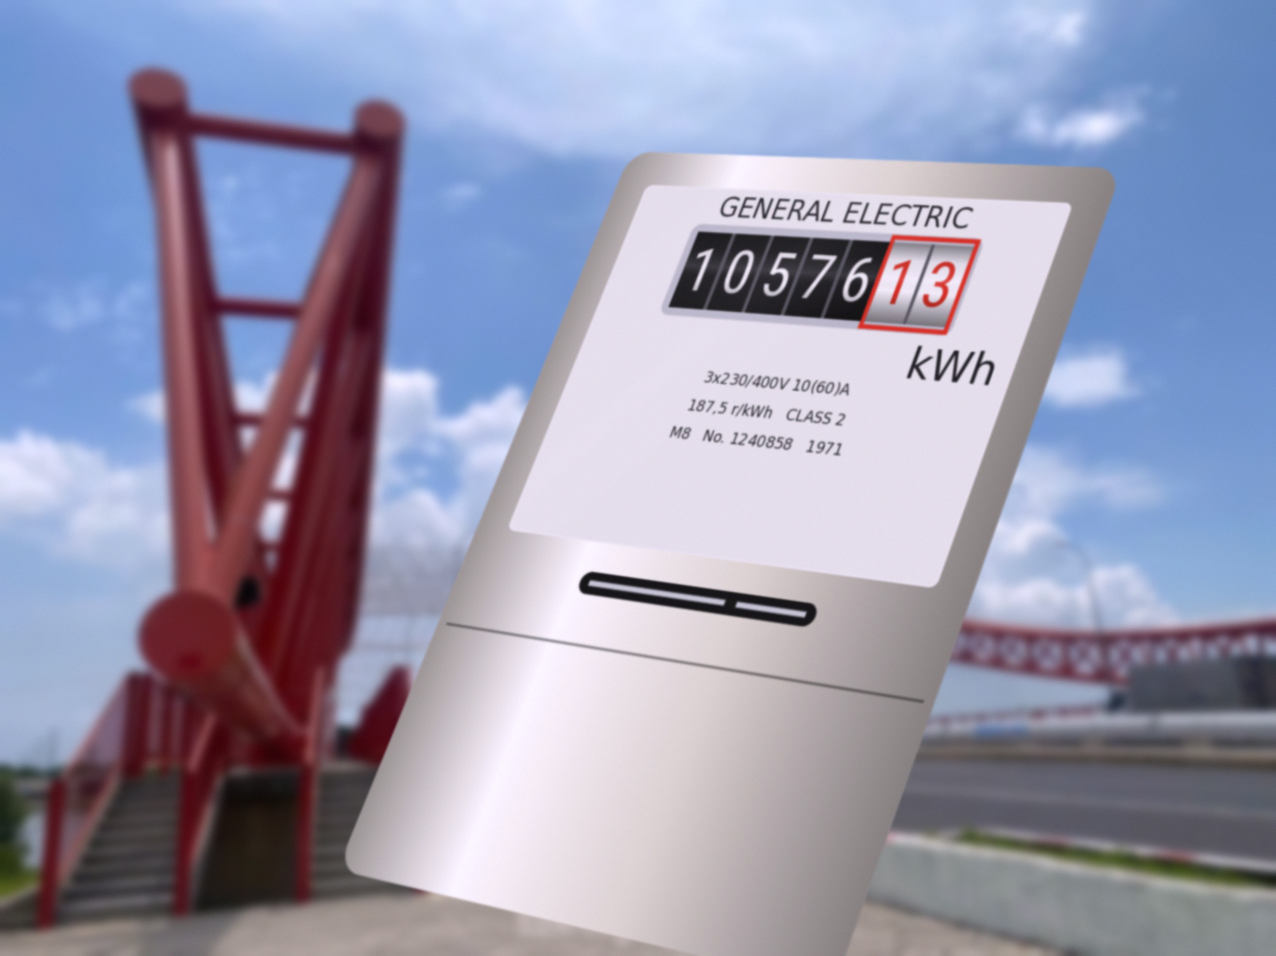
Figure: 10576.13
